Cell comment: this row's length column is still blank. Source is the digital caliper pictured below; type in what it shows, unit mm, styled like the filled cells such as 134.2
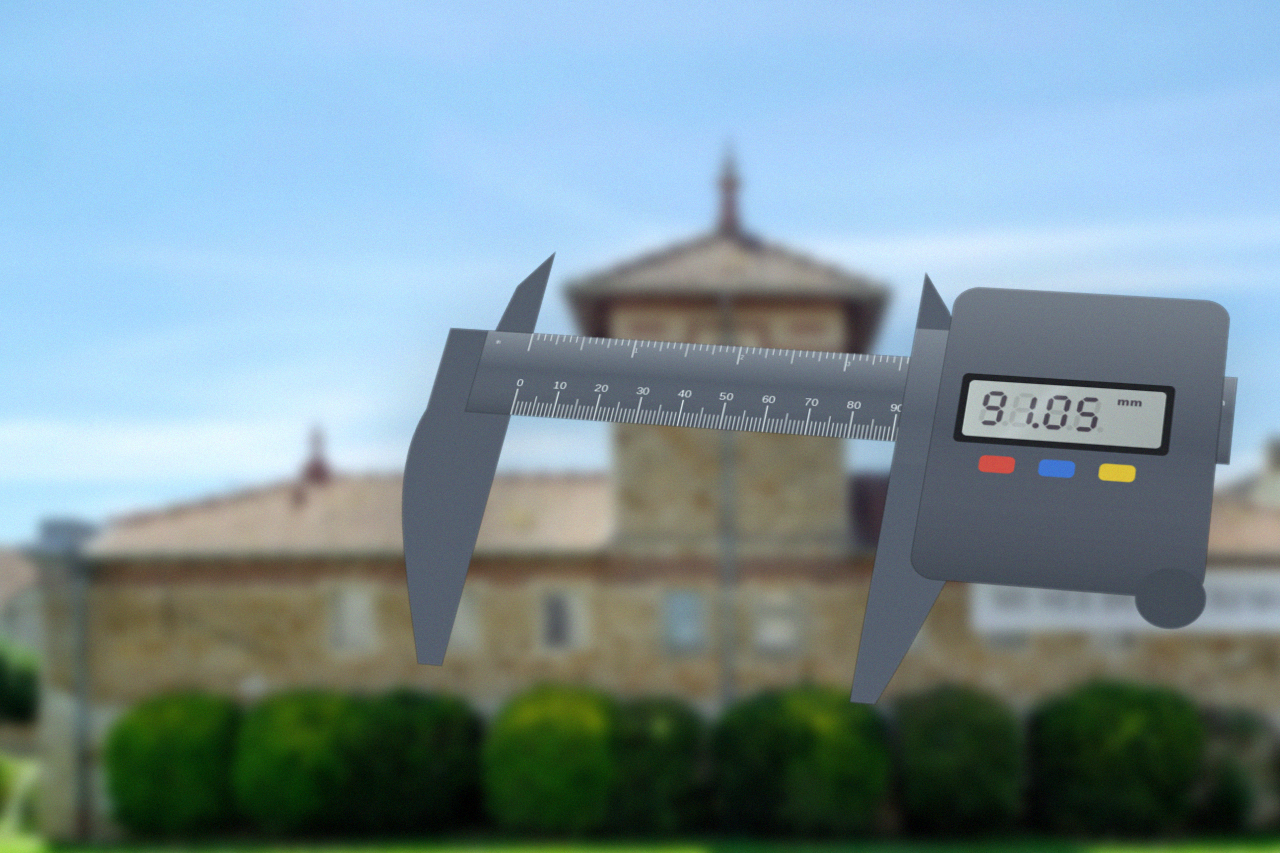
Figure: 91.05
